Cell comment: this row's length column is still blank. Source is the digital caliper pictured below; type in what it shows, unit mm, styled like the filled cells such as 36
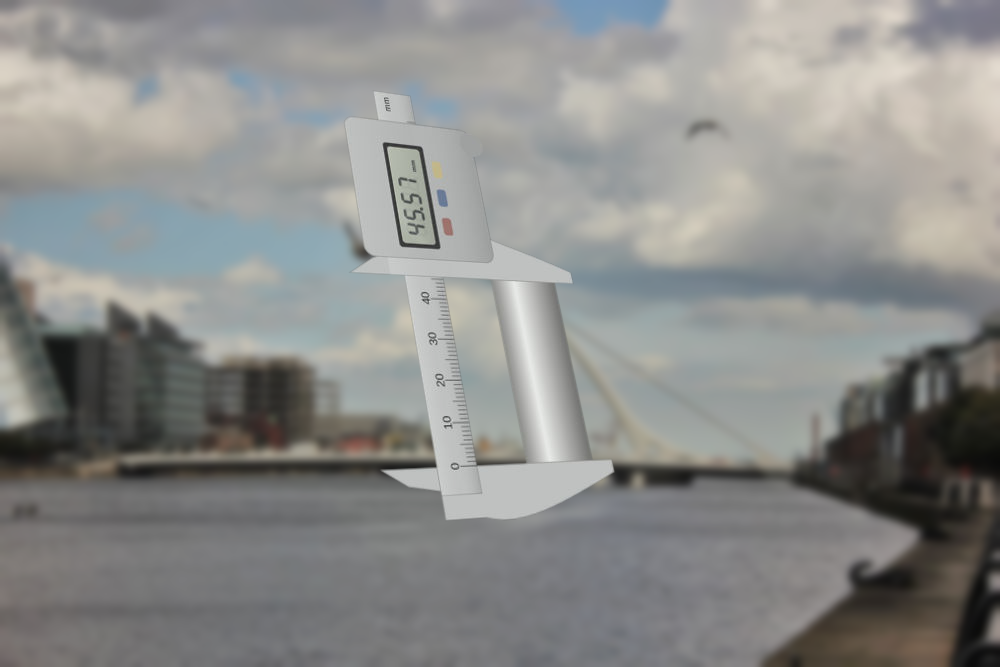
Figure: 45.57
